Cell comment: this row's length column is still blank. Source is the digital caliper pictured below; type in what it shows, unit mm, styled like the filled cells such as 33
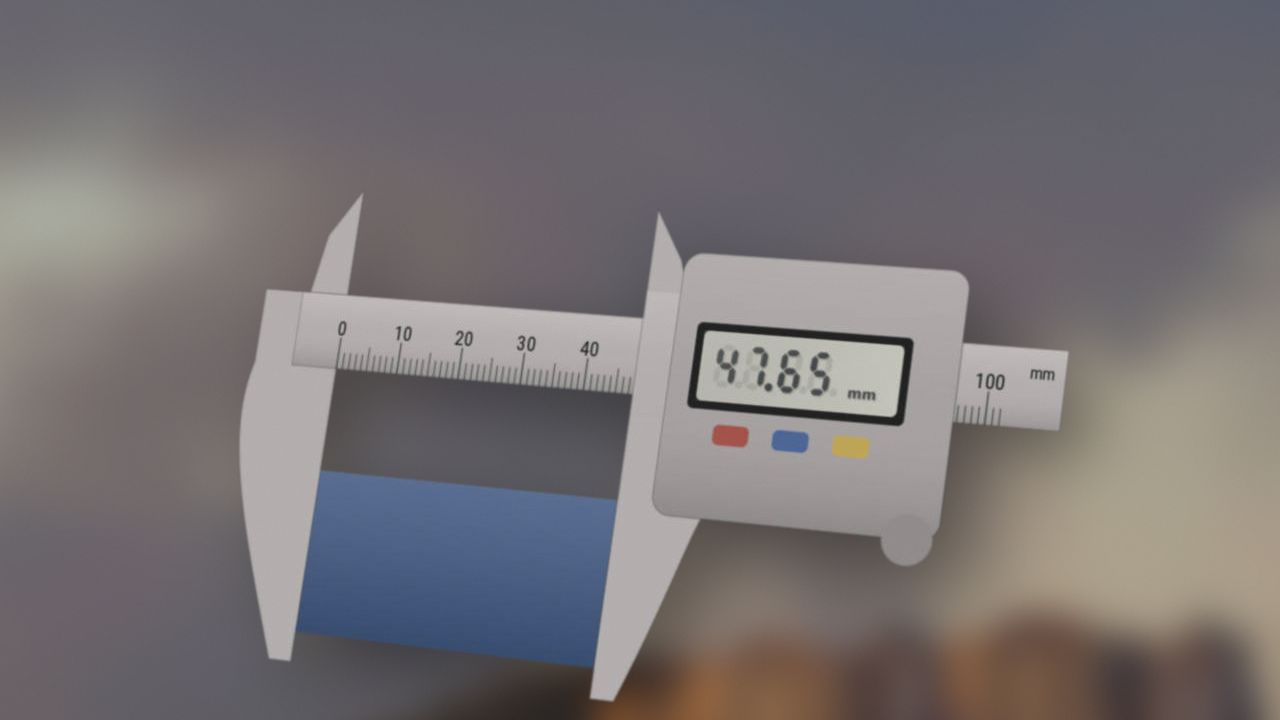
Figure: 47.65
